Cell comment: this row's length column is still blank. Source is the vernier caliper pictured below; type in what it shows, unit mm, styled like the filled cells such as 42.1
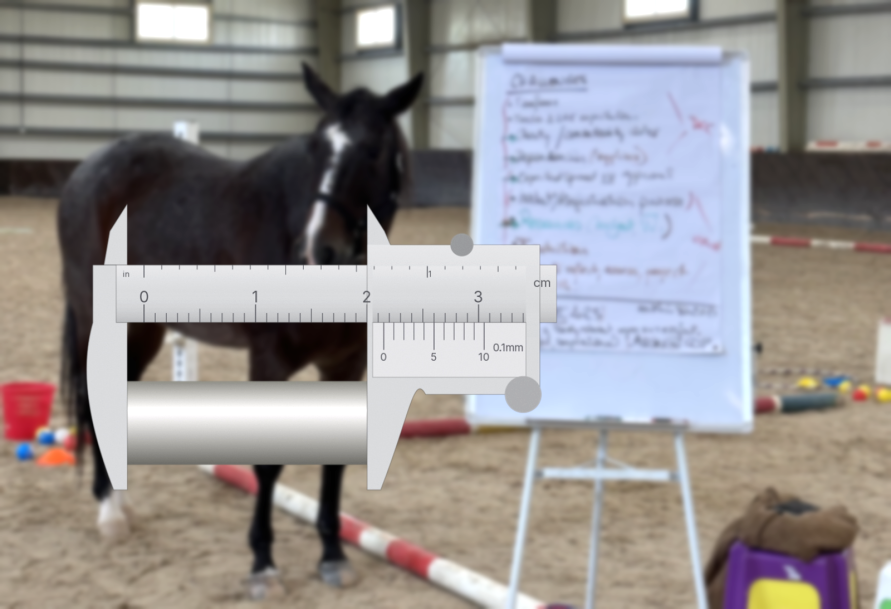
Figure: 21.5
